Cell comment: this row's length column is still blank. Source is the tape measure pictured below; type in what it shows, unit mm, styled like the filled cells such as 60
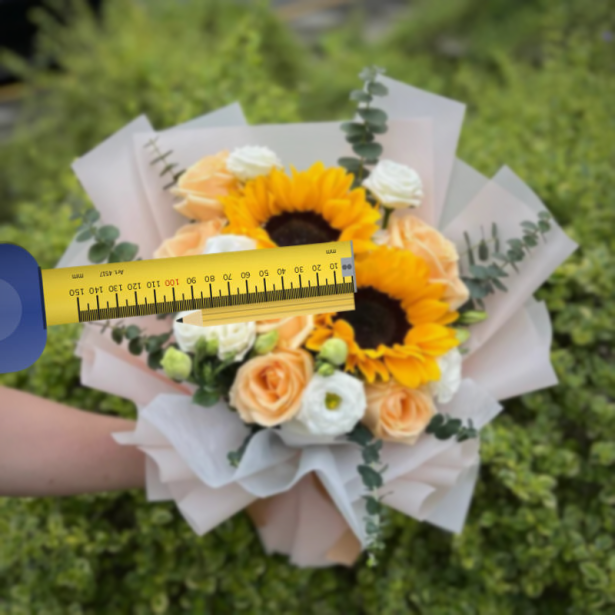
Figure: 100
